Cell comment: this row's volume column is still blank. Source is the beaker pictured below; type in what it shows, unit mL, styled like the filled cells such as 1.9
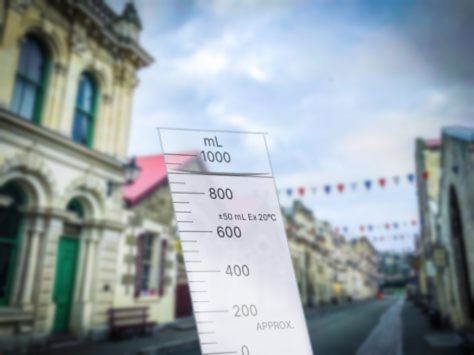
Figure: 900
